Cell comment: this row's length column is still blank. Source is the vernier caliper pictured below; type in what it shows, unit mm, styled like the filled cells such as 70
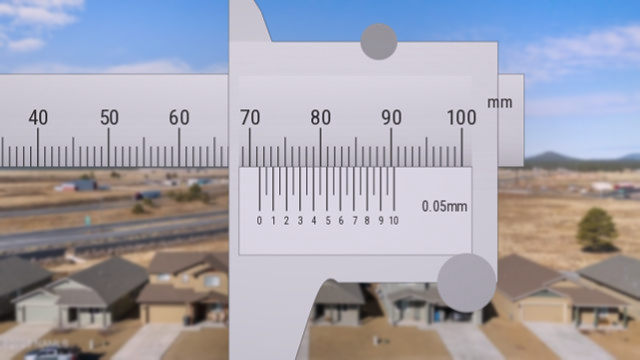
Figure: 71.4
